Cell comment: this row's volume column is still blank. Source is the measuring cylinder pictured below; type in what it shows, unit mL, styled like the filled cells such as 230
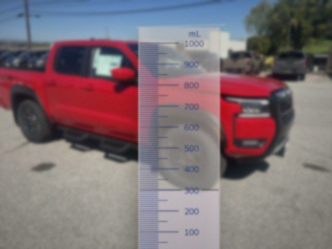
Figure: 300
